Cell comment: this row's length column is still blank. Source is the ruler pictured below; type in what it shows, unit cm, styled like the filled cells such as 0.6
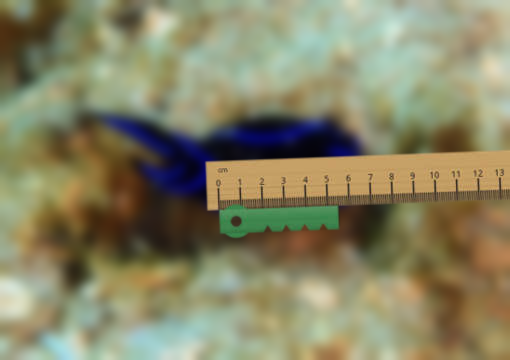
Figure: 5.5
